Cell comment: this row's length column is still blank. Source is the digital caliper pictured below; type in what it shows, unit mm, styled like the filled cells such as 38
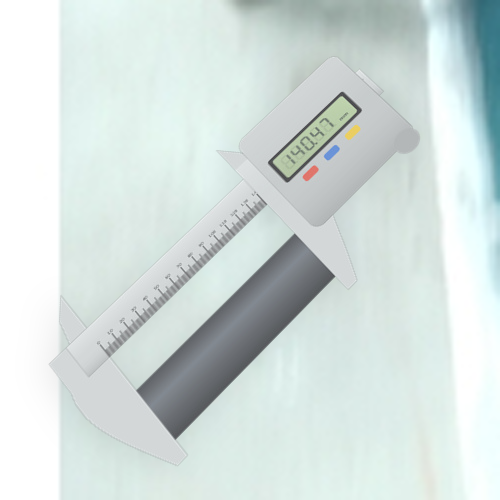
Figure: 140.47
